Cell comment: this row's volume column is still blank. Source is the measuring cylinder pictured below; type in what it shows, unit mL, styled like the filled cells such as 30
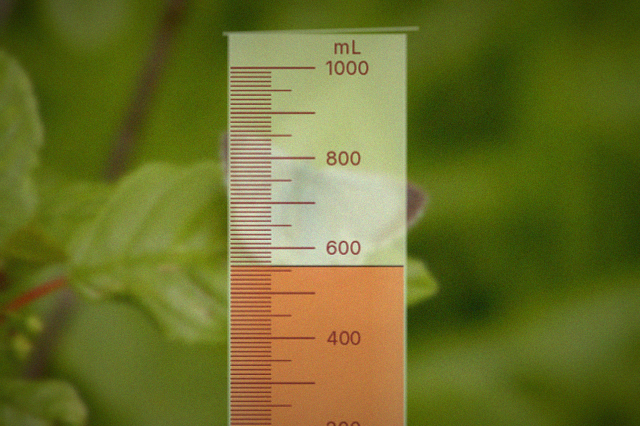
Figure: 560
